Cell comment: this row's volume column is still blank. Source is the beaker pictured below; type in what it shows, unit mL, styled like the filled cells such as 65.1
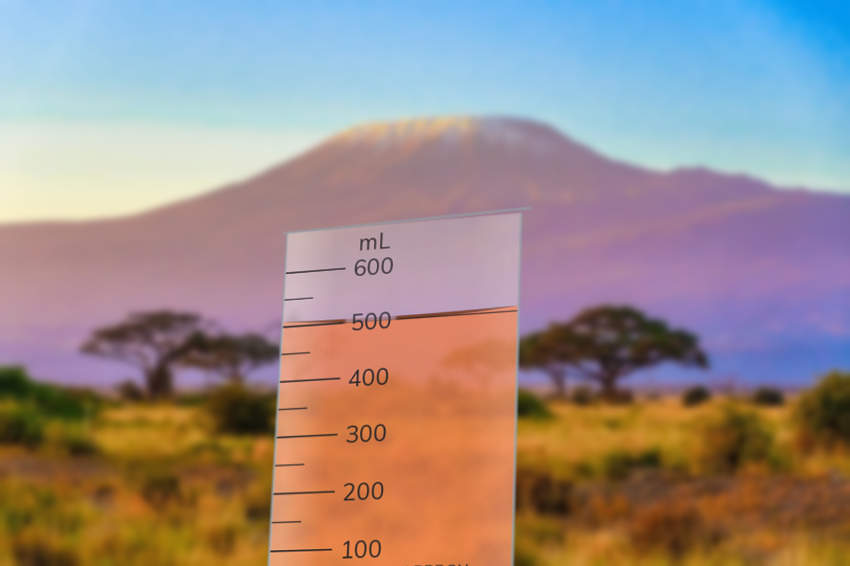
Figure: 500
